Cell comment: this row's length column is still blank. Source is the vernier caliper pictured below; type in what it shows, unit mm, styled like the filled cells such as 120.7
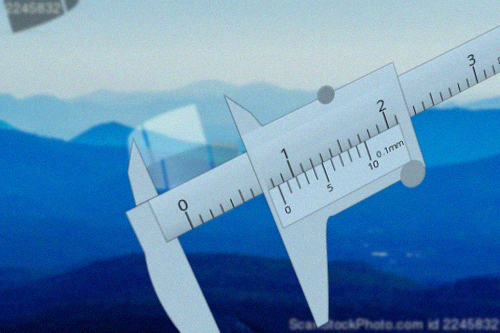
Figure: 8.4
